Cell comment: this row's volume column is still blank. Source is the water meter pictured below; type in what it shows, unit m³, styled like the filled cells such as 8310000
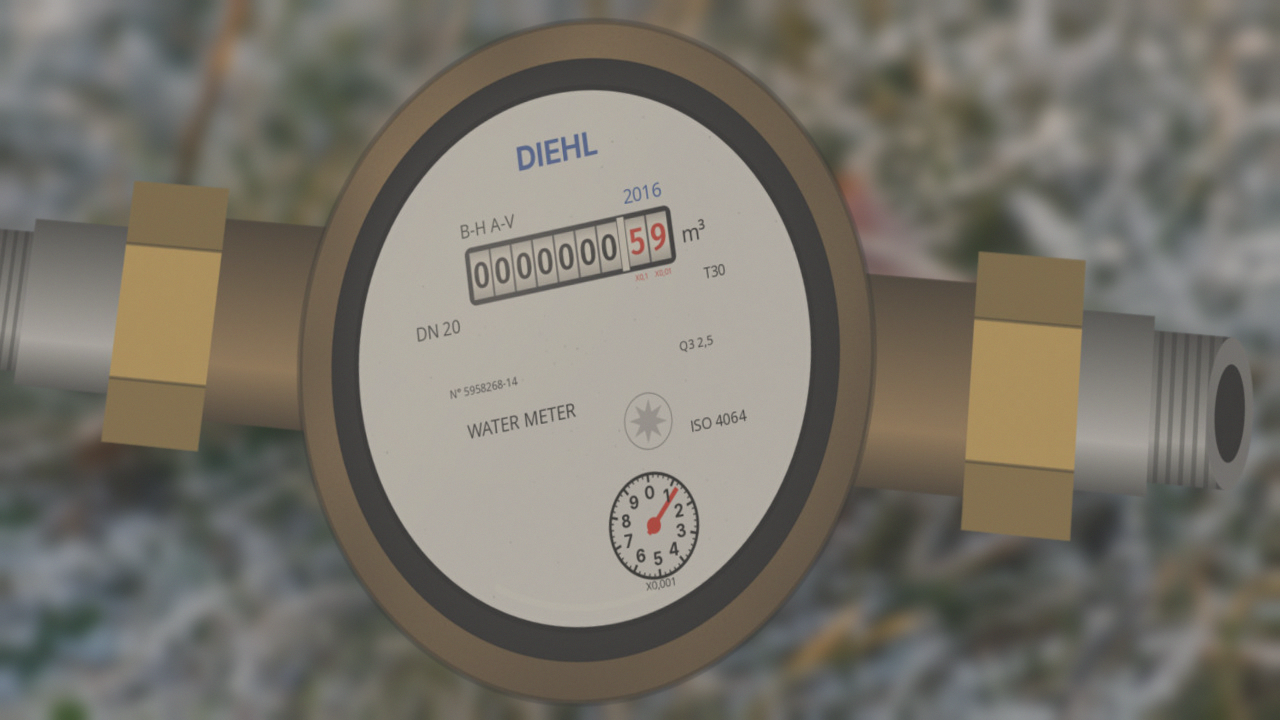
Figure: 0.591
